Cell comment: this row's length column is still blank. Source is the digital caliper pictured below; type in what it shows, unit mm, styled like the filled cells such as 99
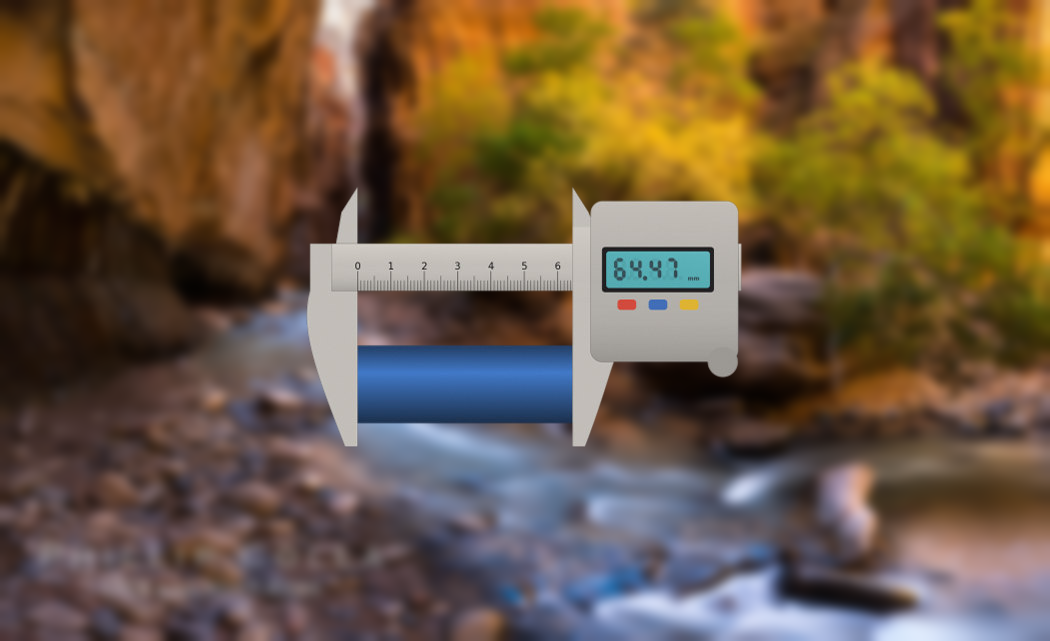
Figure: 64.47
